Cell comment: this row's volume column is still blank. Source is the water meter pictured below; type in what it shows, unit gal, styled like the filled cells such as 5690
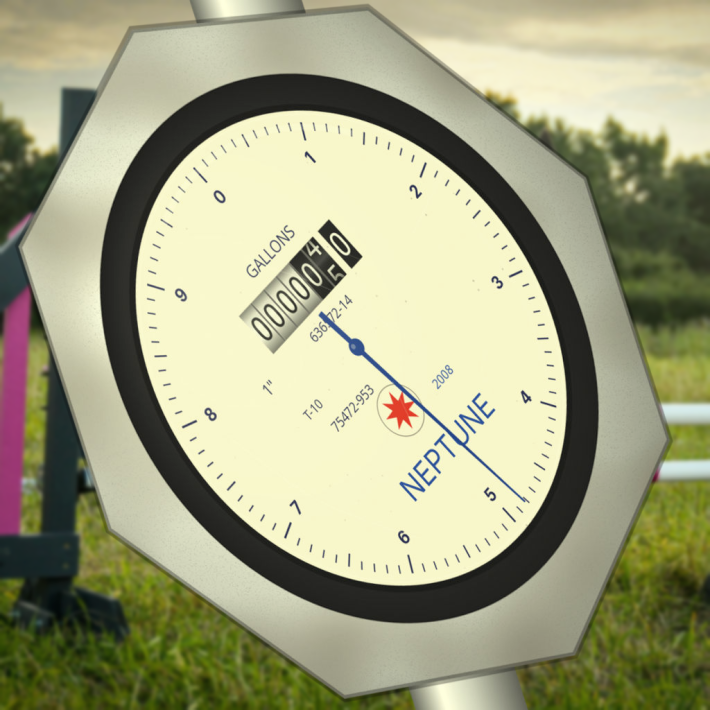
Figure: 44.8
